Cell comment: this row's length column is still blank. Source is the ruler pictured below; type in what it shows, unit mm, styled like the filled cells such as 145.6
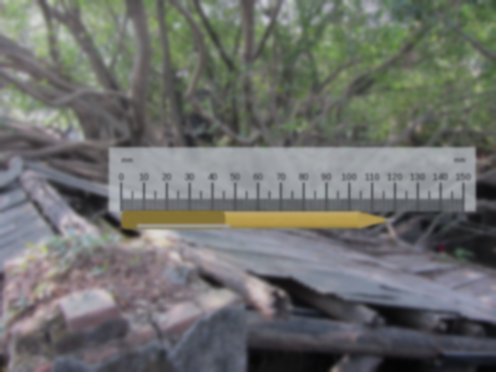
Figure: 120
